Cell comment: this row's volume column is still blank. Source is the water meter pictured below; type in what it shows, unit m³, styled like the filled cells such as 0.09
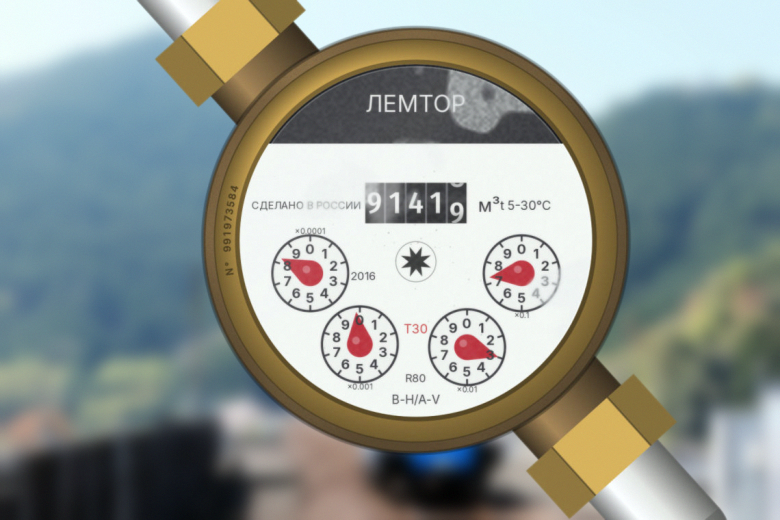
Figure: 91418.7298
